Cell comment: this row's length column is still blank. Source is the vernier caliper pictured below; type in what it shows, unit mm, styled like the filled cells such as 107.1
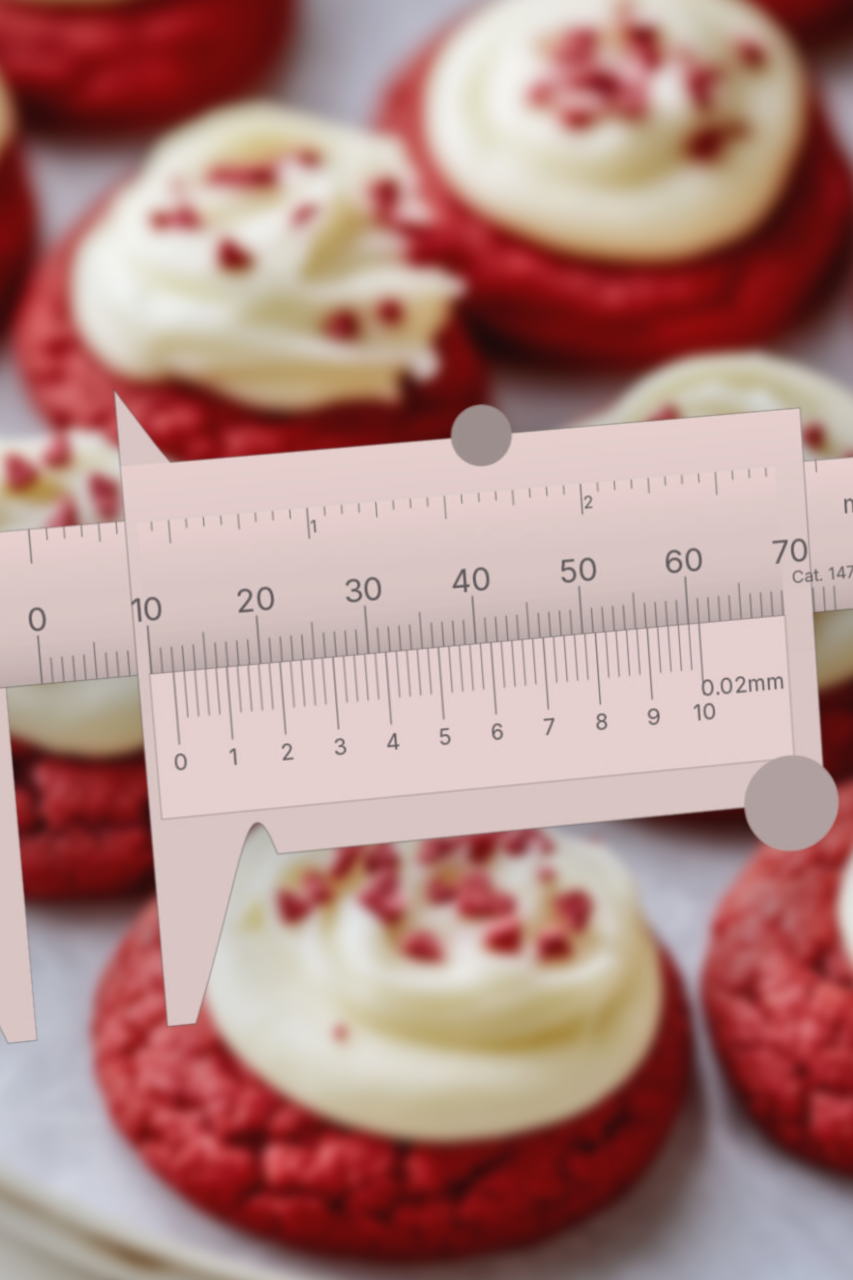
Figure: 12.0
